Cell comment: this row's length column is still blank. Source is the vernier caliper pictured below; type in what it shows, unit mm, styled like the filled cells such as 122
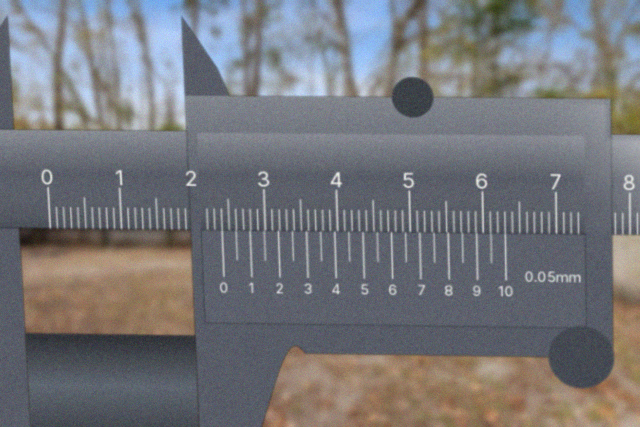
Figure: 24.0
